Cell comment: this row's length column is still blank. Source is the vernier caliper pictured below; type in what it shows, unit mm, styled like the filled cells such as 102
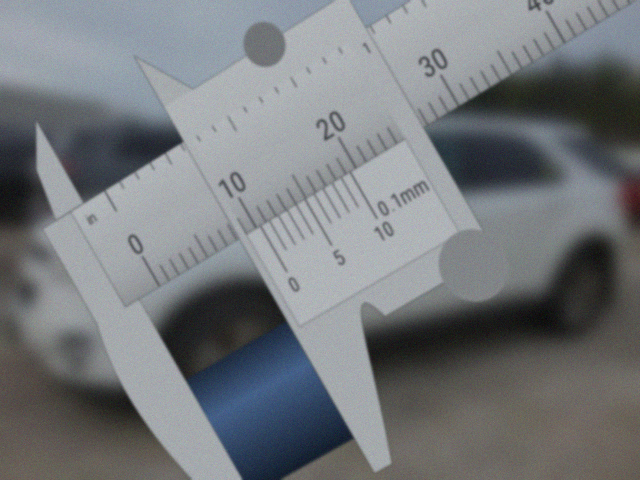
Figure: 10.4
